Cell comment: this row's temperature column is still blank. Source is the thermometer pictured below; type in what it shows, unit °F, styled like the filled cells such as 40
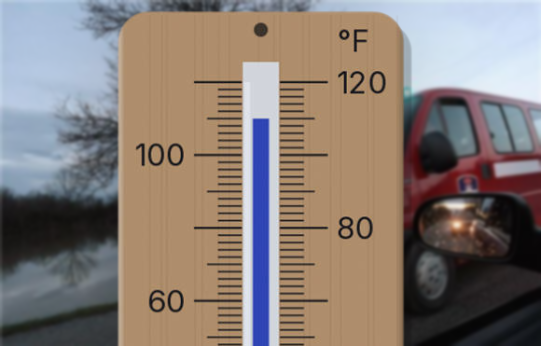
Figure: 110
